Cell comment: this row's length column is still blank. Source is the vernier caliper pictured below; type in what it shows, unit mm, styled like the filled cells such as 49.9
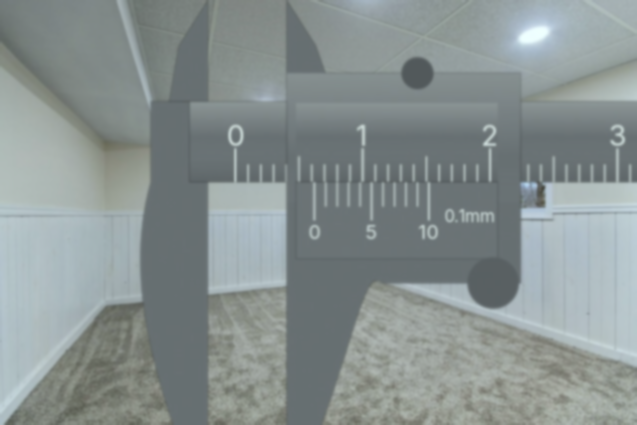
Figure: 6.2
